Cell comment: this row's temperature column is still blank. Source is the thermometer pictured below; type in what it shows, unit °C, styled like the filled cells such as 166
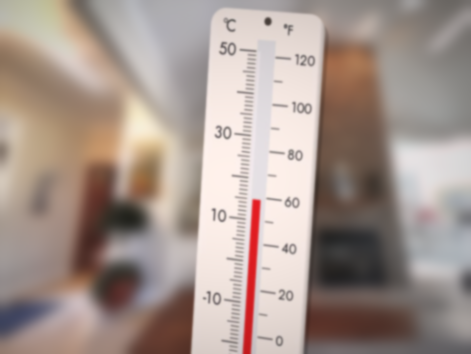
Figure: 15
